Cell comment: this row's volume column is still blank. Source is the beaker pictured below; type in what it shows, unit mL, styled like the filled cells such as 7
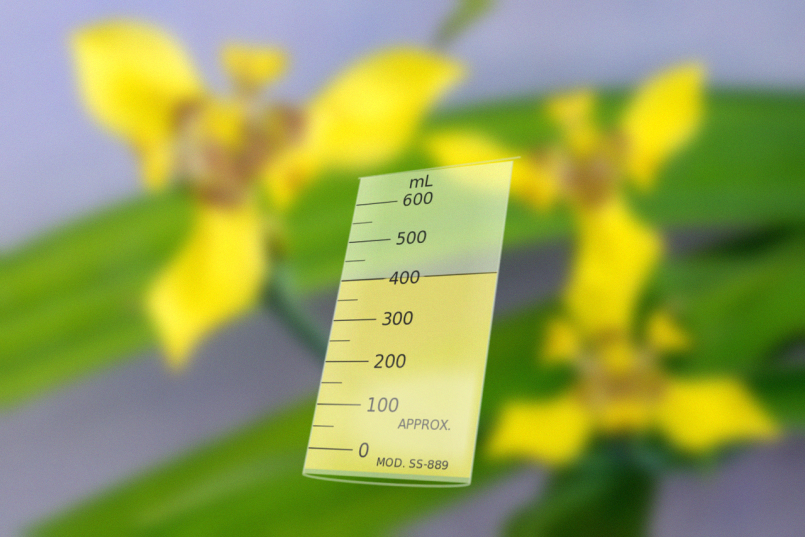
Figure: 400
